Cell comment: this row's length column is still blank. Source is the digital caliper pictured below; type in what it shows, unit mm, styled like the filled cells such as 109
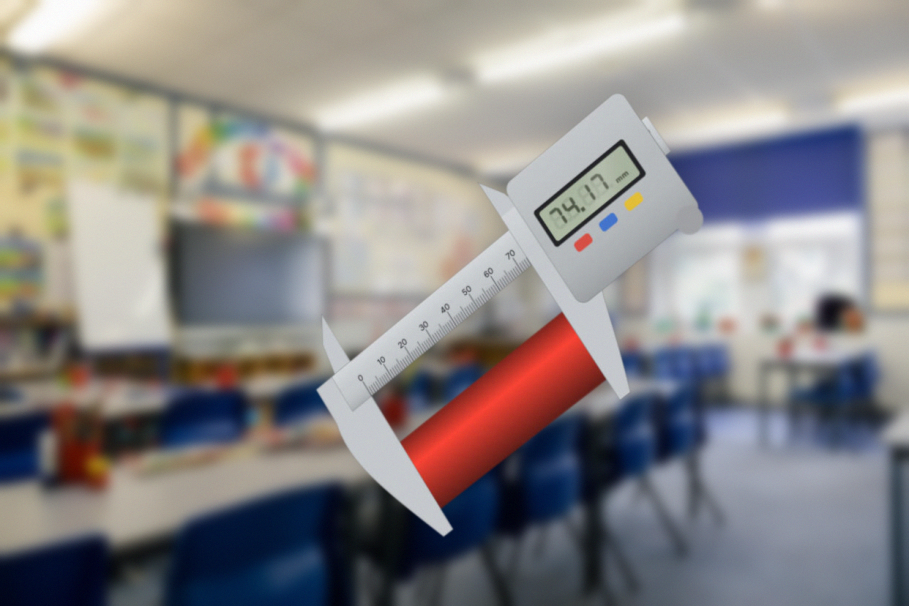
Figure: 74.17
